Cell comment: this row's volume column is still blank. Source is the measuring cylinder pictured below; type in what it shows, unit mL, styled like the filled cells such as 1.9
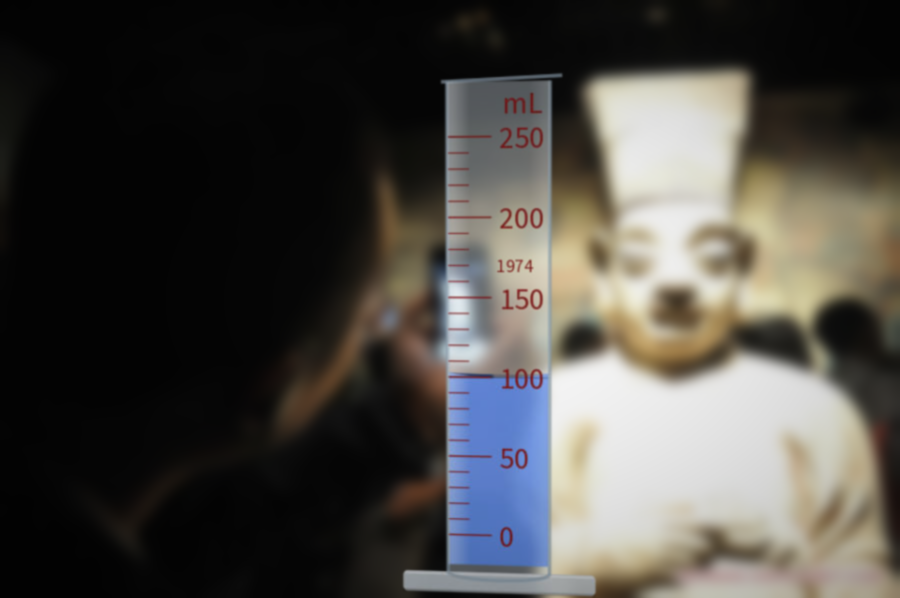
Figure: 100
